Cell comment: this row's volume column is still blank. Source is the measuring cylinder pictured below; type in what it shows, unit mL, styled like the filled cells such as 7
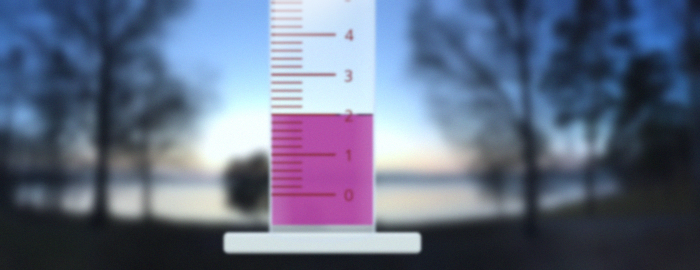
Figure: 2
